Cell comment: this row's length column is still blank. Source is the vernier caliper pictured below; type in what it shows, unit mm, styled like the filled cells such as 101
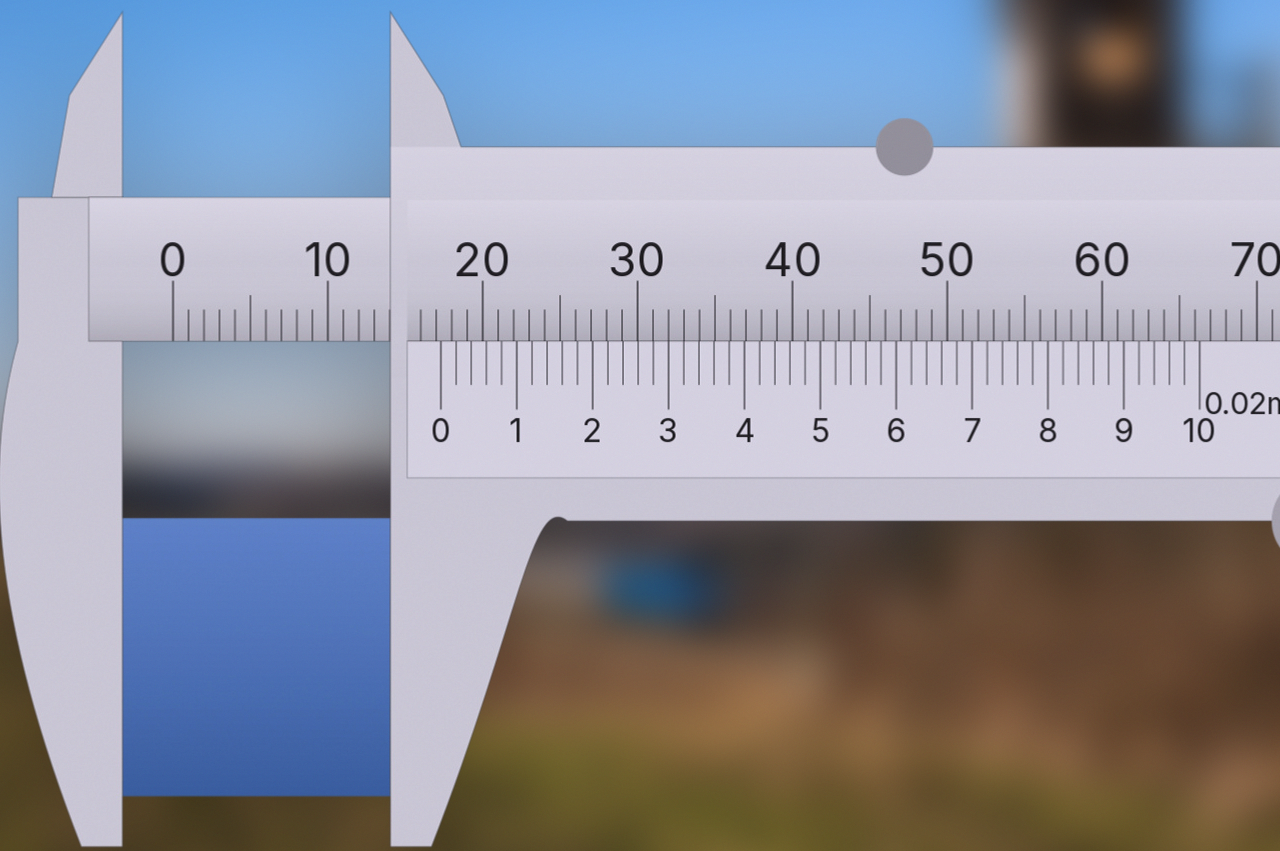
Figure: 17.3
